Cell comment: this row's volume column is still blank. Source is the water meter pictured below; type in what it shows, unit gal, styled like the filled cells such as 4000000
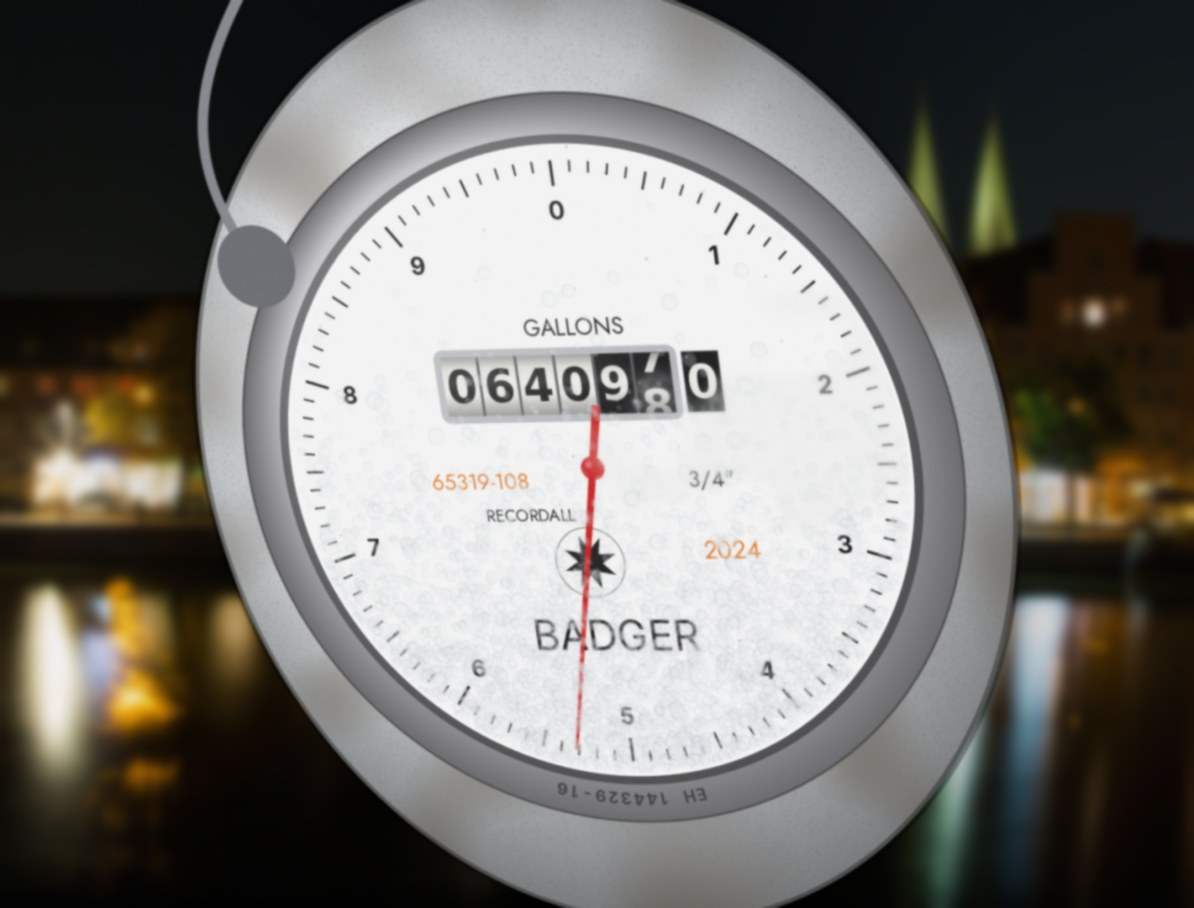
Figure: 640975.3
